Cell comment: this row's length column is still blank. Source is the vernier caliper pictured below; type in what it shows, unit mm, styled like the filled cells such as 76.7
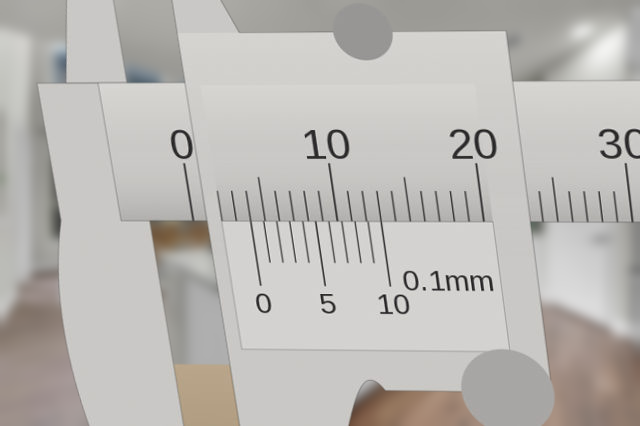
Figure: 4.0
